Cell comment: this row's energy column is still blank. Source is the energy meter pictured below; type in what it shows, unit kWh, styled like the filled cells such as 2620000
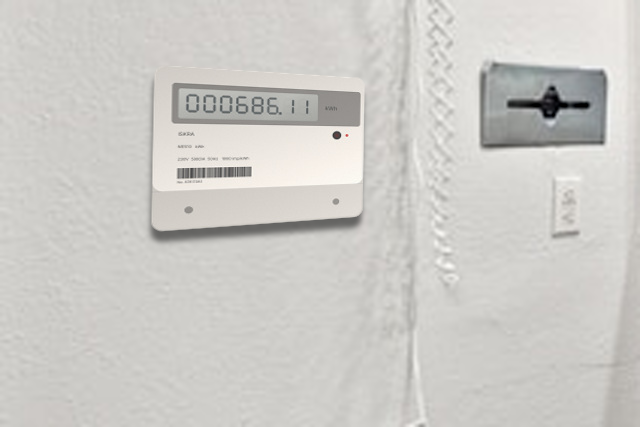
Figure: 686.11
